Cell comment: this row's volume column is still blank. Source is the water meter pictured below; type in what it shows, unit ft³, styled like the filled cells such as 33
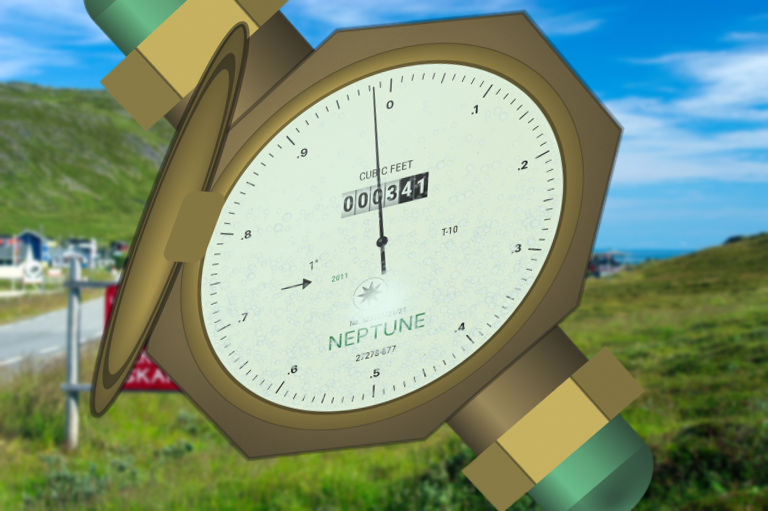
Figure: 340.98
